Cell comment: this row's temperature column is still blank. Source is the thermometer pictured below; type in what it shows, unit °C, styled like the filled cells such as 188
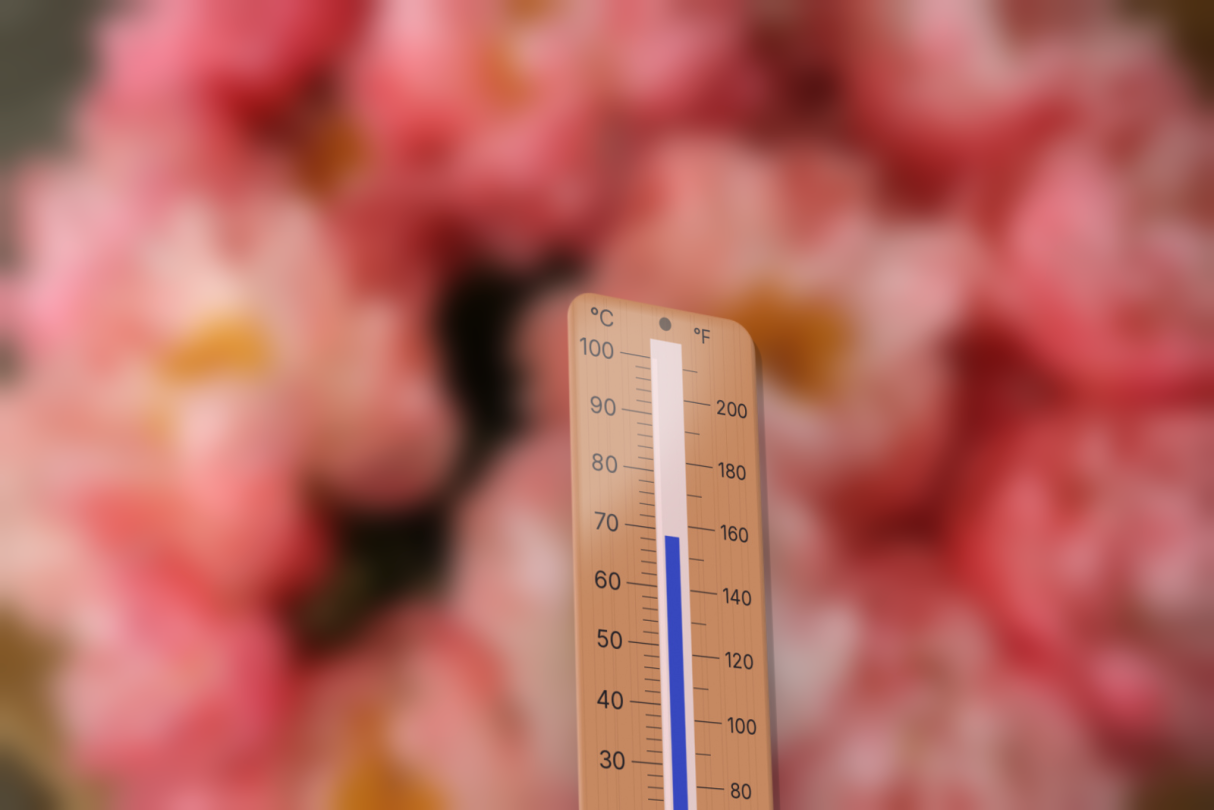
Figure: 69
